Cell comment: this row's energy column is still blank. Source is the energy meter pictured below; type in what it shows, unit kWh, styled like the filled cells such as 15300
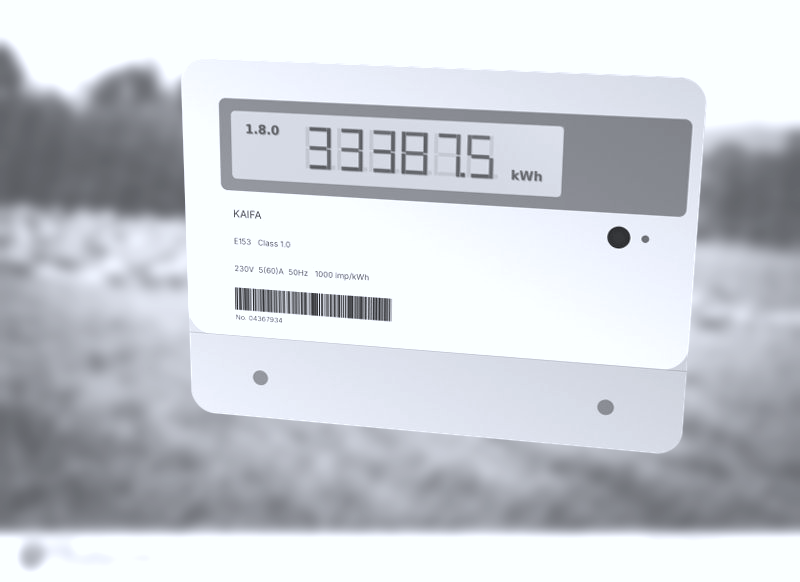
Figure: 33387.5
